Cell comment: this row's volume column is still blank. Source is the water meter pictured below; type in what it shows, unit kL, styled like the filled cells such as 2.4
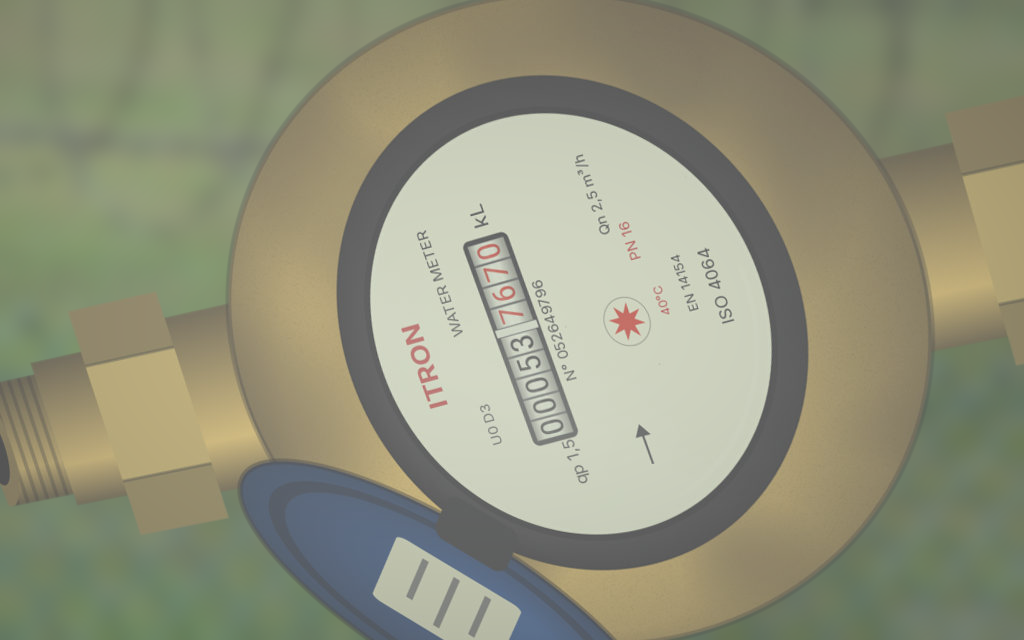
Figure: 53.7670
